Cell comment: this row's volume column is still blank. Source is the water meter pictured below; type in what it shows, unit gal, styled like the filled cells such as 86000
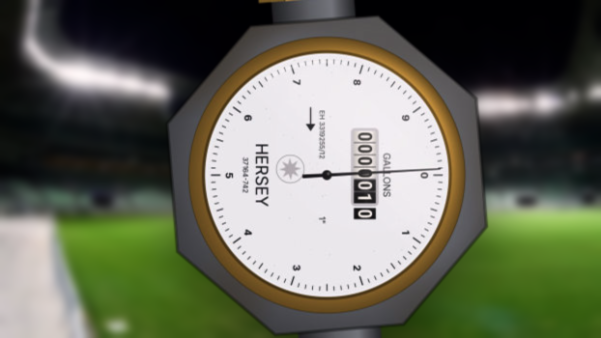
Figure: 9.9
